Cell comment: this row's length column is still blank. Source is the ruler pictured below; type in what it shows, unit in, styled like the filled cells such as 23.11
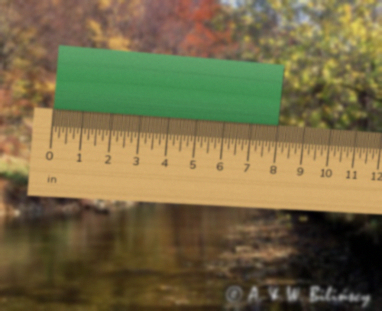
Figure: 8
